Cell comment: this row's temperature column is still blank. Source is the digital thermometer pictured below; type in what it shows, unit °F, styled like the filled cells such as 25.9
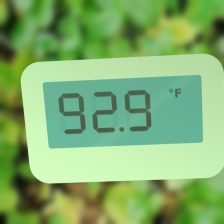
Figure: 92.9
